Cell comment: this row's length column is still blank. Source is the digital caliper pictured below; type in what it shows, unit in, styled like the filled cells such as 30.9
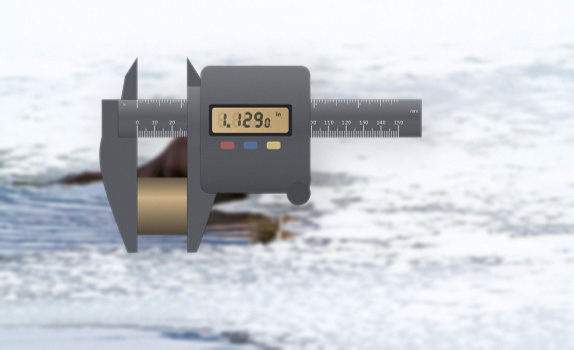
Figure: 1.1290
